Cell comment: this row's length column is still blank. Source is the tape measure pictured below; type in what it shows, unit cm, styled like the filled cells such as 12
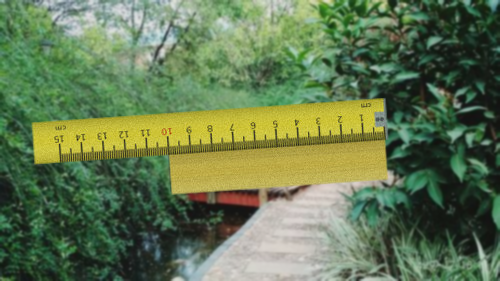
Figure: 10
